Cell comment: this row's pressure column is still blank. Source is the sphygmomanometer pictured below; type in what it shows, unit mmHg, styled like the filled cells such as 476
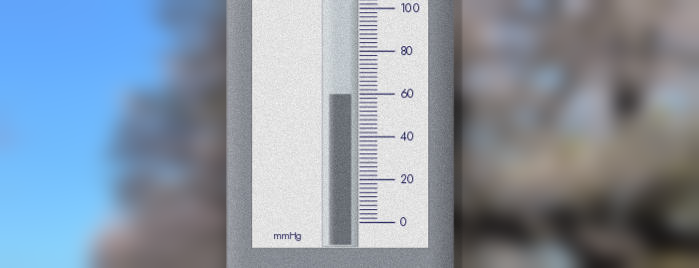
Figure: 60
